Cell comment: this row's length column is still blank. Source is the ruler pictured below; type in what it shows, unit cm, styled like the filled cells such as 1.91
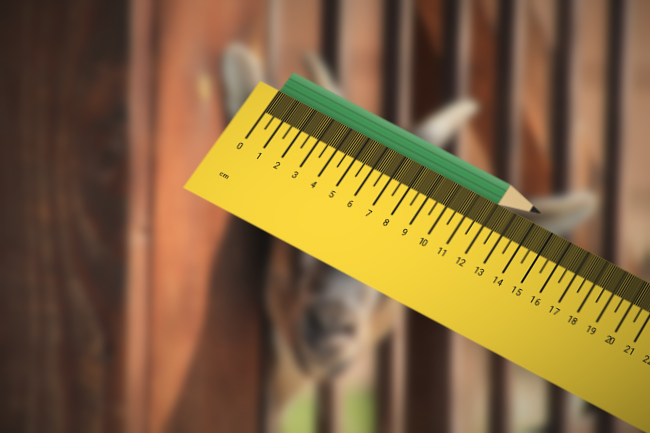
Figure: 14
